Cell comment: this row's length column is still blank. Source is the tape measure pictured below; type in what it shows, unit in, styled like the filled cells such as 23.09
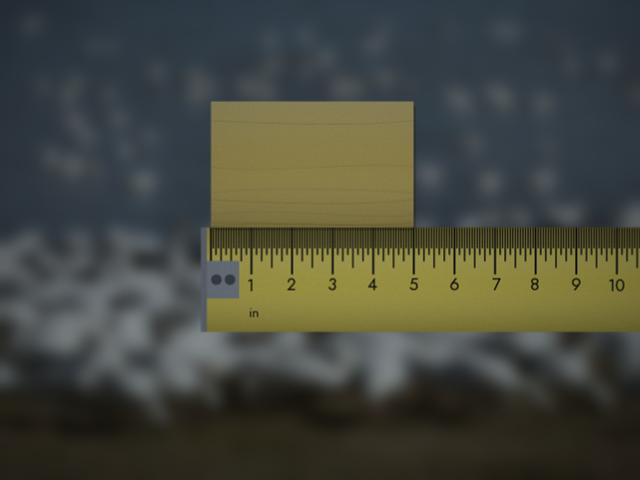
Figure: 5
